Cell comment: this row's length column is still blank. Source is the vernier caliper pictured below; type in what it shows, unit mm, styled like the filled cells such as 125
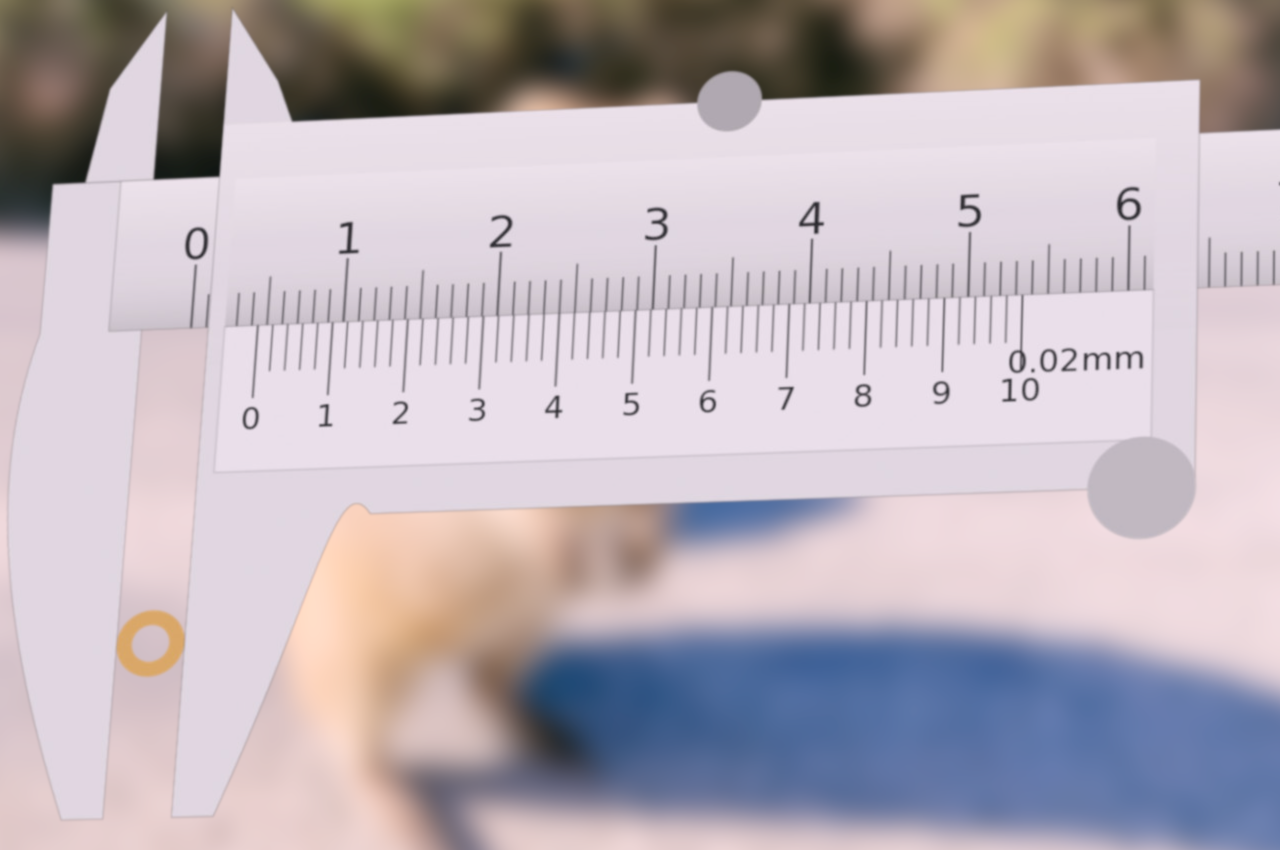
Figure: 4.4
